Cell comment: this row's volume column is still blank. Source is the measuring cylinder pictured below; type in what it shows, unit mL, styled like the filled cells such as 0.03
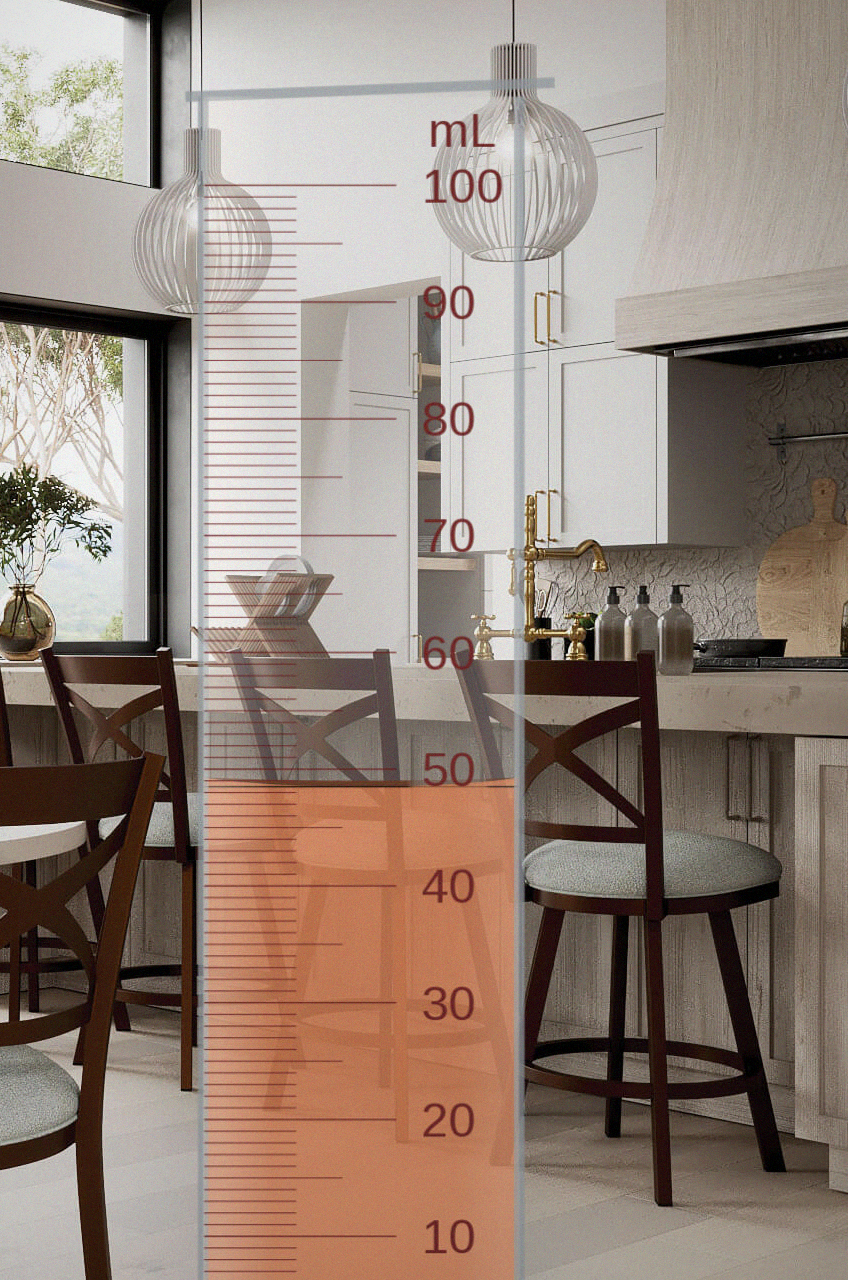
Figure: 48.5
